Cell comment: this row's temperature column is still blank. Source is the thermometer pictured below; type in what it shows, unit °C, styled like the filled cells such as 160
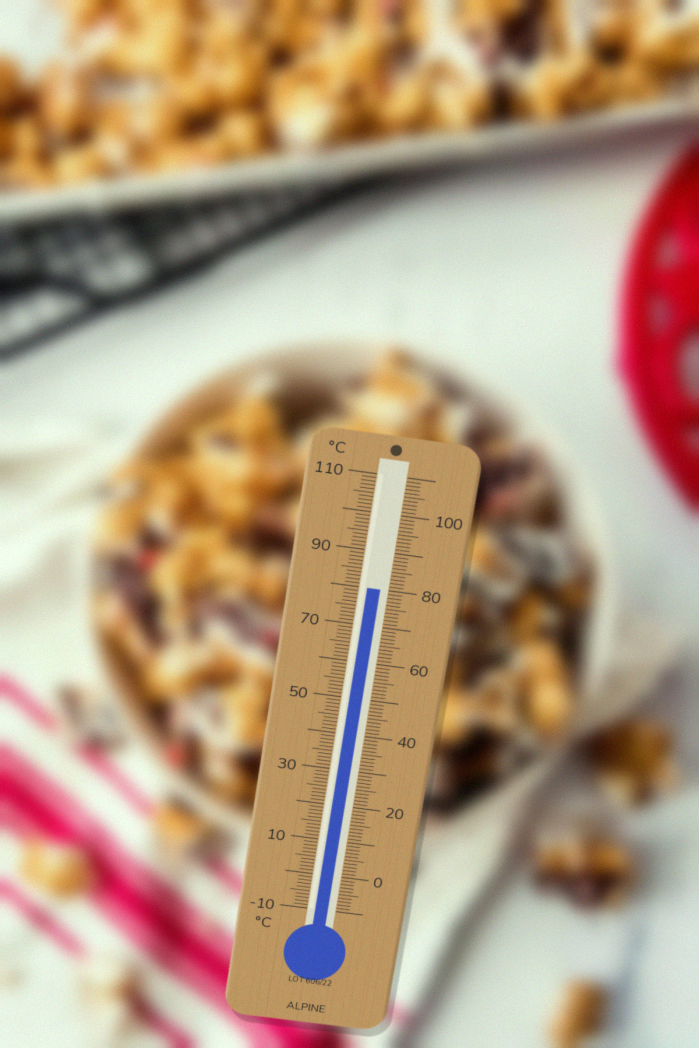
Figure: 80
